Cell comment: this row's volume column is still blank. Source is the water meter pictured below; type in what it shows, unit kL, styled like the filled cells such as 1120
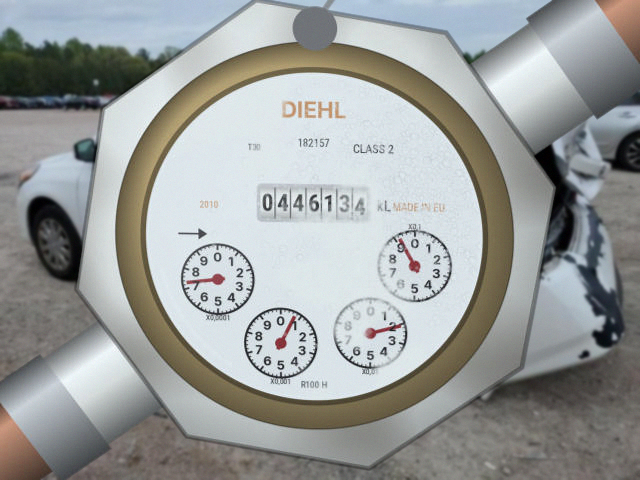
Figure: 446133.9207
